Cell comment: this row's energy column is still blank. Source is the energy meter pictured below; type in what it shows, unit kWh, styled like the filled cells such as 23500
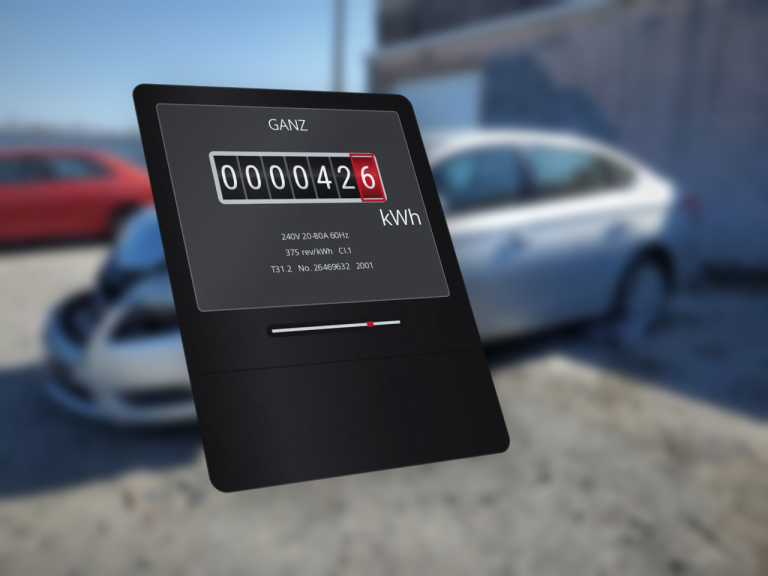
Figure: 42.6
